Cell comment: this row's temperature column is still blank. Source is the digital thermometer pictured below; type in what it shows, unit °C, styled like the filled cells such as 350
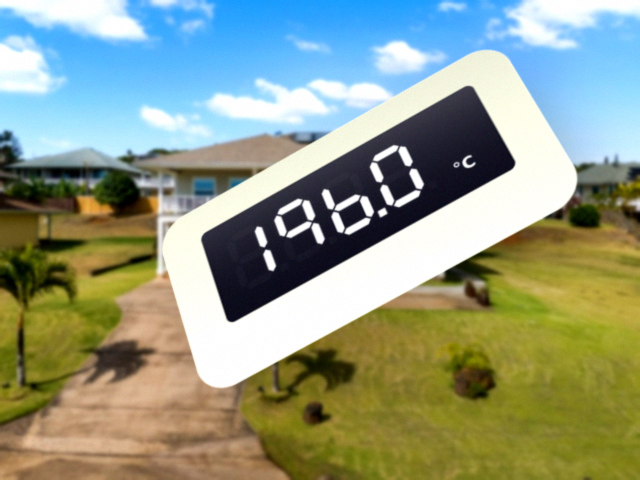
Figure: 196.0
